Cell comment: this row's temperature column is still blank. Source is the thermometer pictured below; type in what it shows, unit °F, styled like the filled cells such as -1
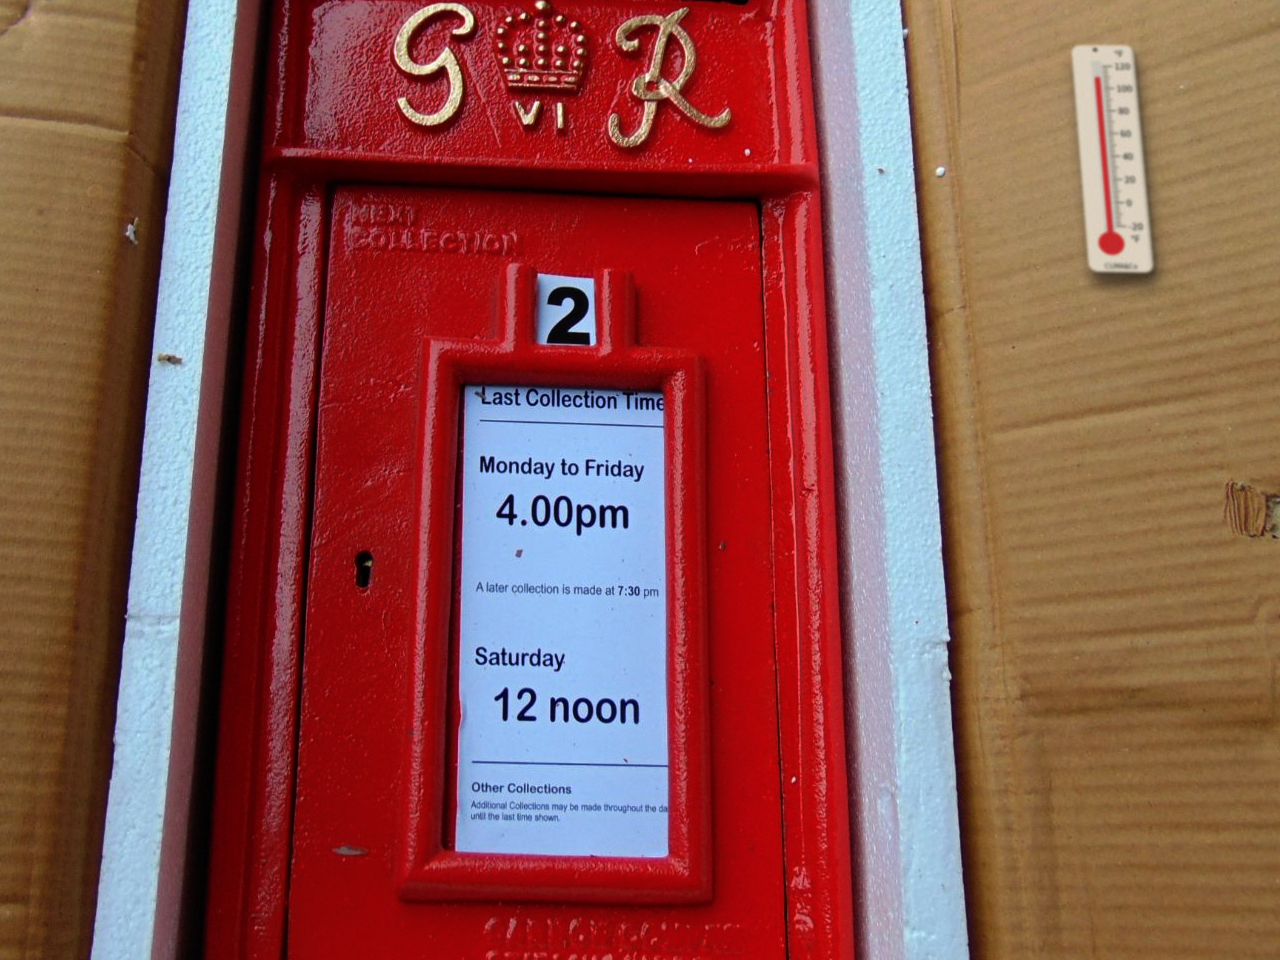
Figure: 110
